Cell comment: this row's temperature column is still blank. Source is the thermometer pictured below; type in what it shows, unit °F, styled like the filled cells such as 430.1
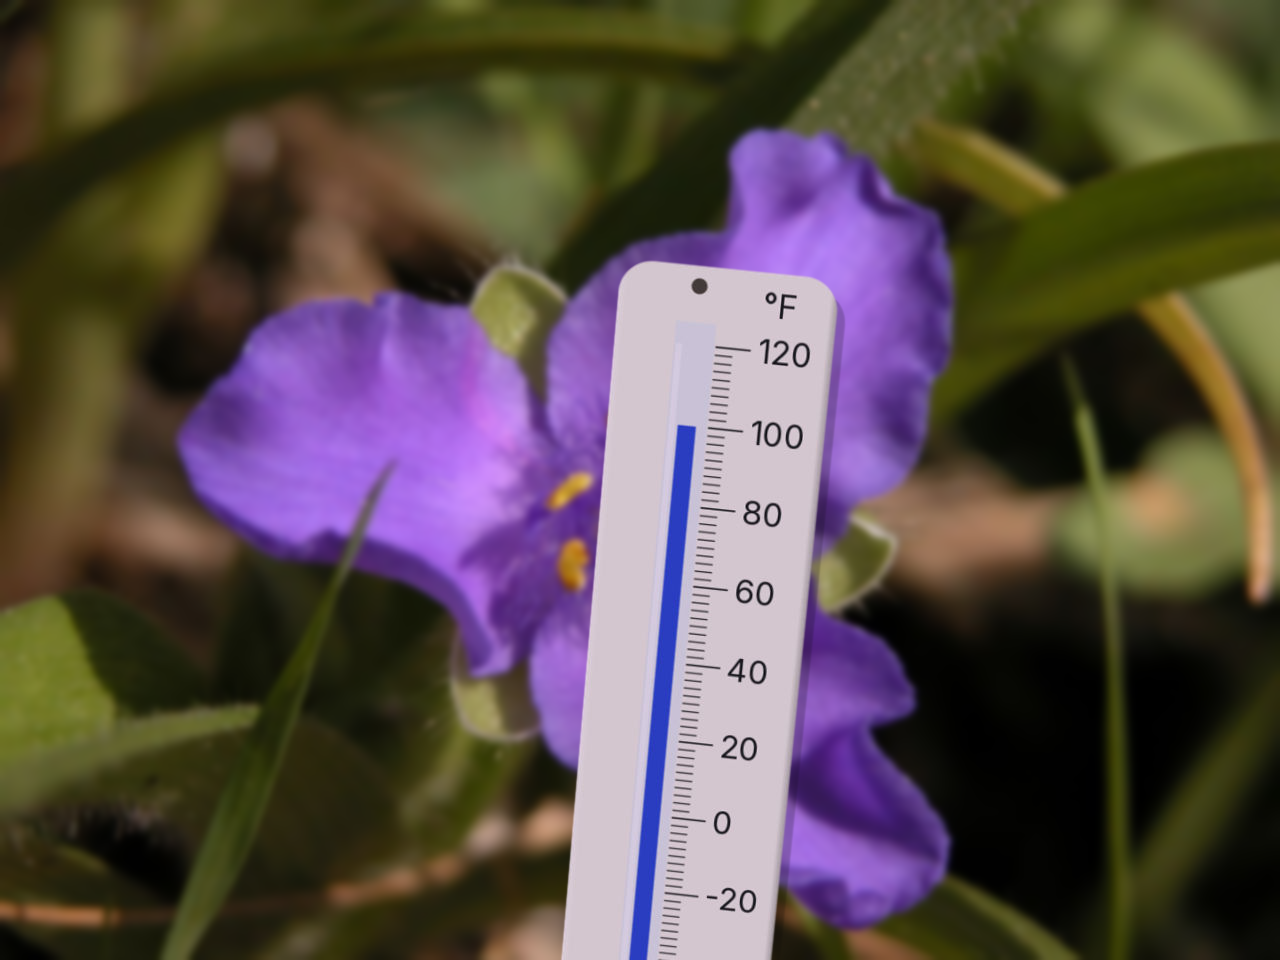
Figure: 100
